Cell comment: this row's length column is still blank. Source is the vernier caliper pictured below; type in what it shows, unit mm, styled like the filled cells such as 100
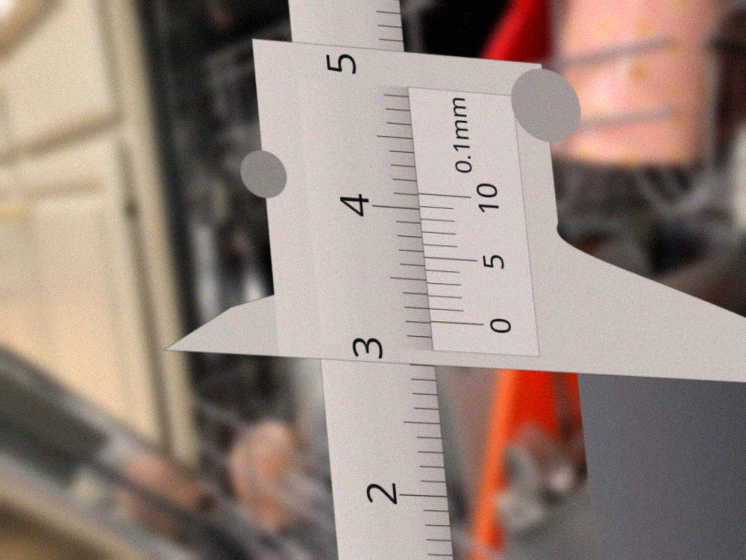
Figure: 32.1
